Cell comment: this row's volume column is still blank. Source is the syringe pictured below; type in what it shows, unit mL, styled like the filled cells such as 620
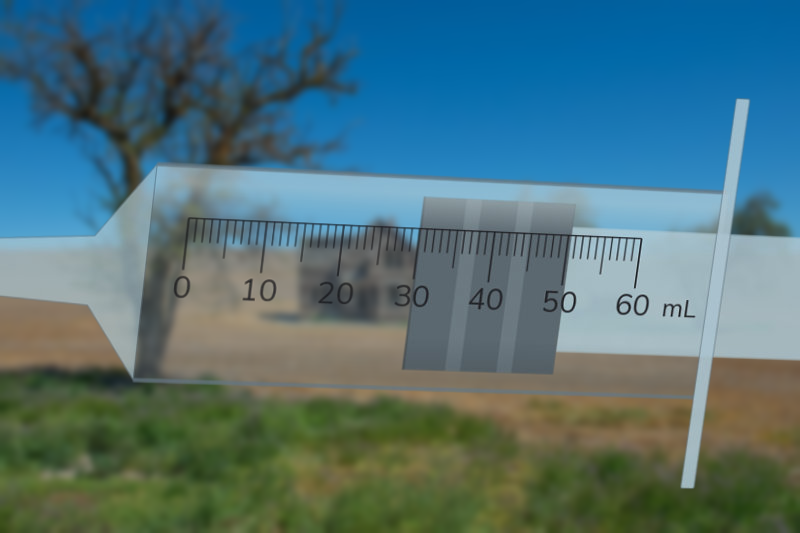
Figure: 30
